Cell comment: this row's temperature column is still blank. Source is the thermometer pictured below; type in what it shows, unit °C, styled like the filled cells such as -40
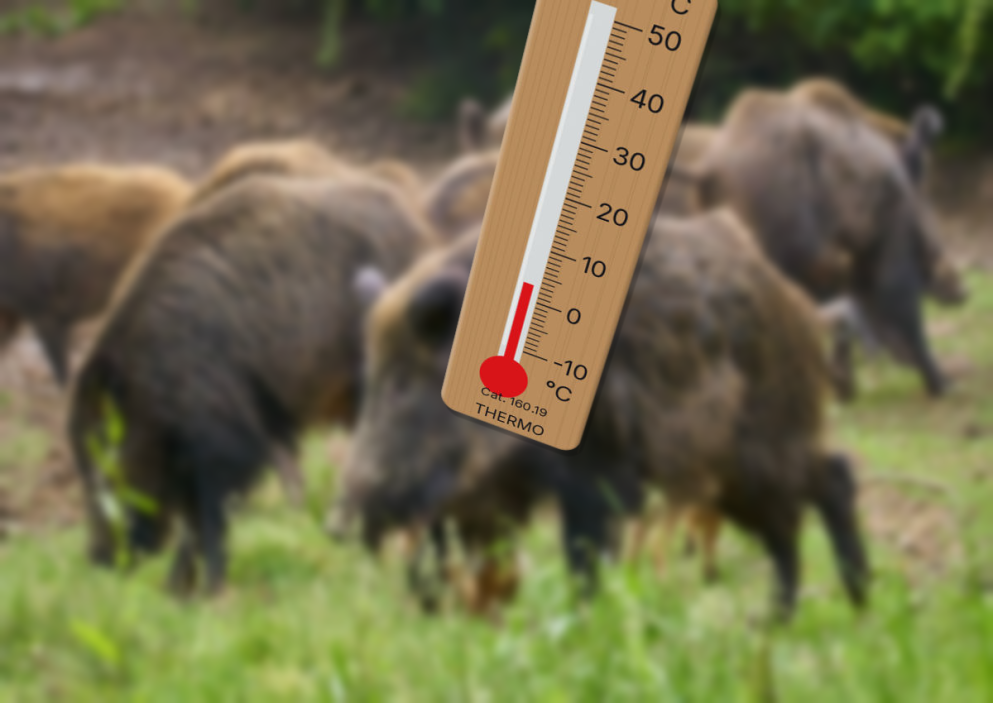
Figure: 3
